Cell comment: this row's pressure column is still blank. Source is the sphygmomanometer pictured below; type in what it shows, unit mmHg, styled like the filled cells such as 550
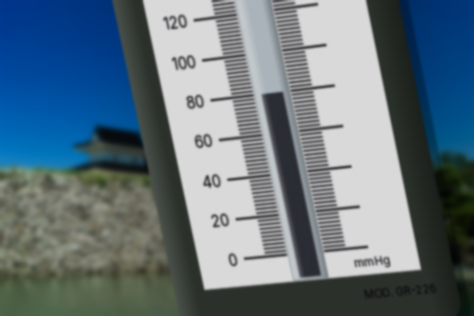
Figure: 80
